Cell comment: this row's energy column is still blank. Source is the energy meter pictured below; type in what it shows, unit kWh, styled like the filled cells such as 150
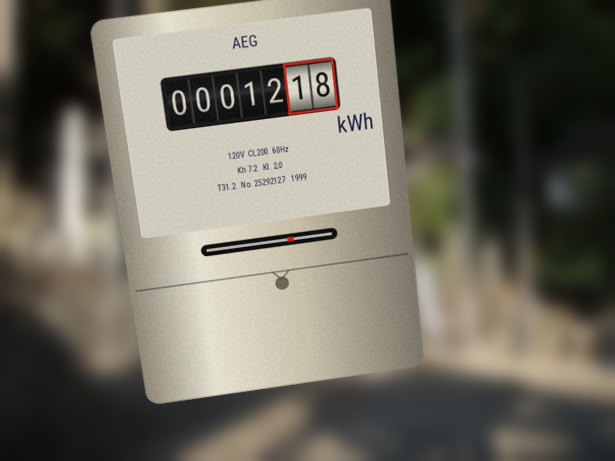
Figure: 12.18
